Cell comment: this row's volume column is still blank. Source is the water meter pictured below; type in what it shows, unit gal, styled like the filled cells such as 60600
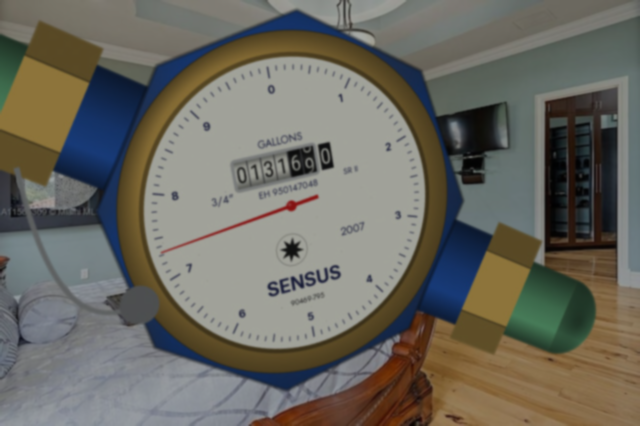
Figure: 131687.3
